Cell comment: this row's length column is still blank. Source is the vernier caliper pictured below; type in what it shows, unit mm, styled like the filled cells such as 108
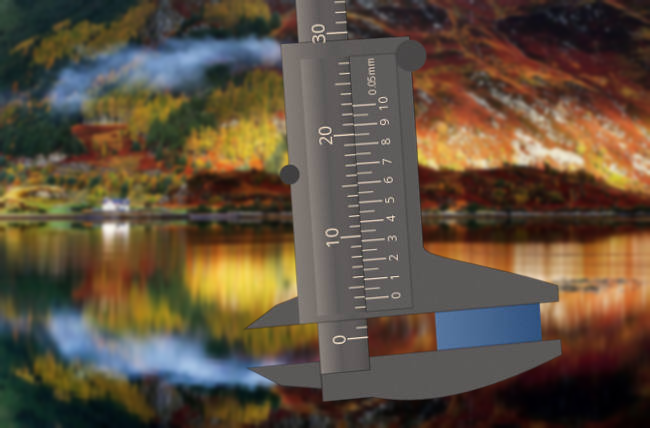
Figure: 3.8
